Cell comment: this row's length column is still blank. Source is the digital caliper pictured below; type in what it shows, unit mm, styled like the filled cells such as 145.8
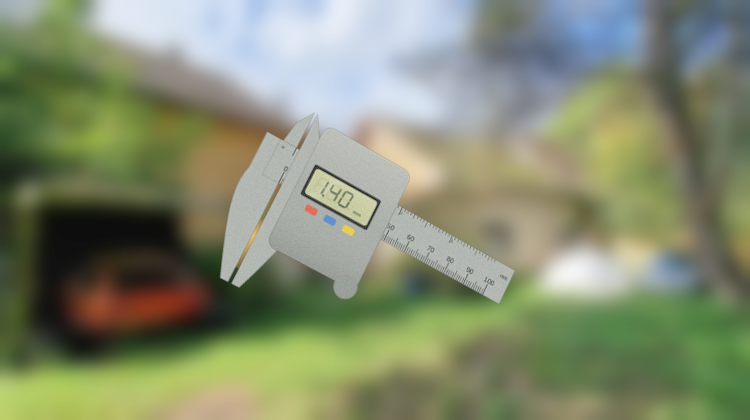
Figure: 1.40
